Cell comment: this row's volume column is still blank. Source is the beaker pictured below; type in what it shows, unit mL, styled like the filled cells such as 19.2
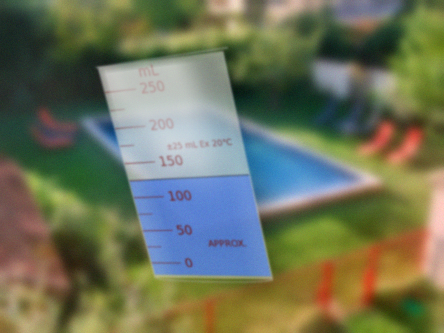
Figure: 125
